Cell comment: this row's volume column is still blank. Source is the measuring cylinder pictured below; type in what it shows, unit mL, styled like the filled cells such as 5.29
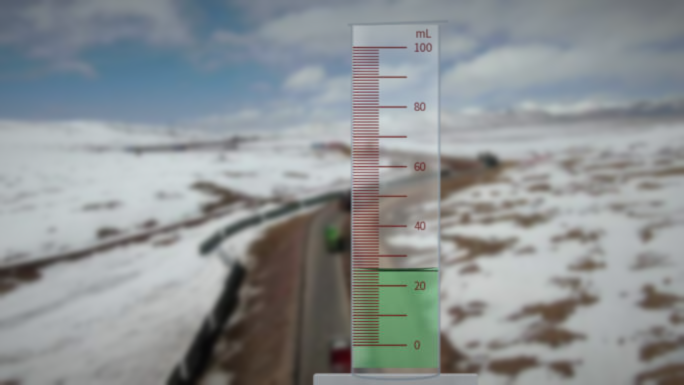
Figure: 25
